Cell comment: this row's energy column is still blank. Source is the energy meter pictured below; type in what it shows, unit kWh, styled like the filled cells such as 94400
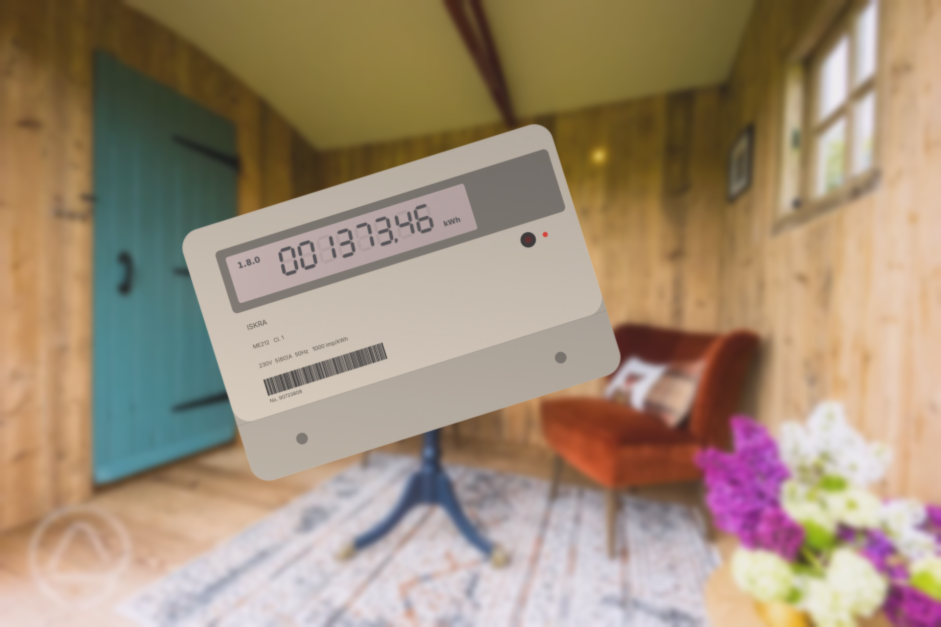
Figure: 1373.46
